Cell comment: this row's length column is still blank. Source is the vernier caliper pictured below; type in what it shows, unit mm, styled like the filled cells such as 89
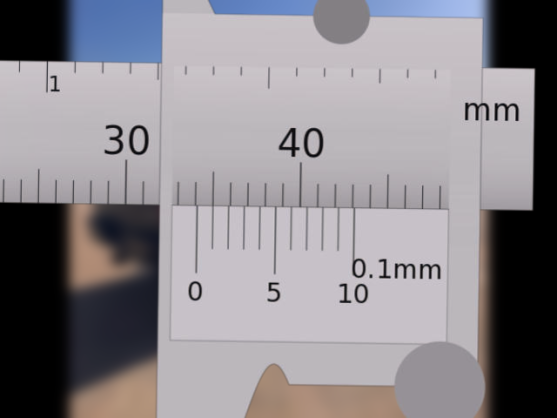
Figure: 34.1
